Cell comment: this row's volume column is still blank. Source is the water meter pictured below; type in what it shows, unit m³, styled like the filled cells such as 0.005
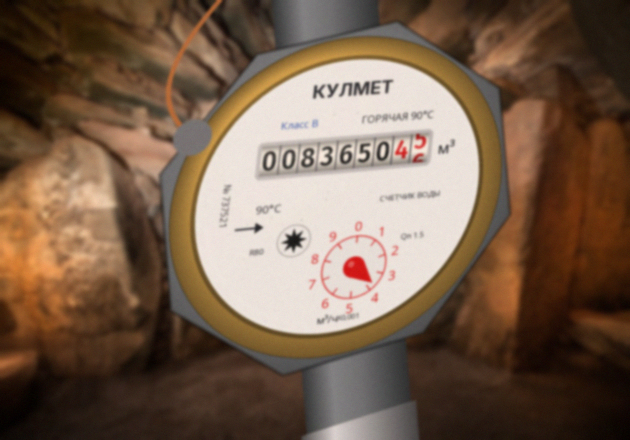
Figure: 83650.453
